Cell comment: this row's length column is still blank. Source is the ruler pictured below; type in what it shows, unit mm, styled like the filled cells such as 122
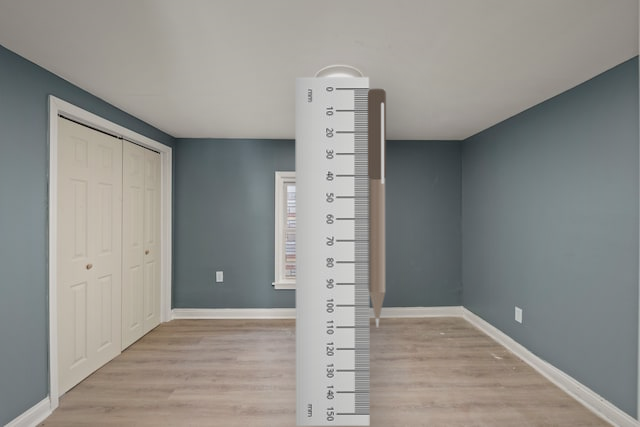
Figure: 110
